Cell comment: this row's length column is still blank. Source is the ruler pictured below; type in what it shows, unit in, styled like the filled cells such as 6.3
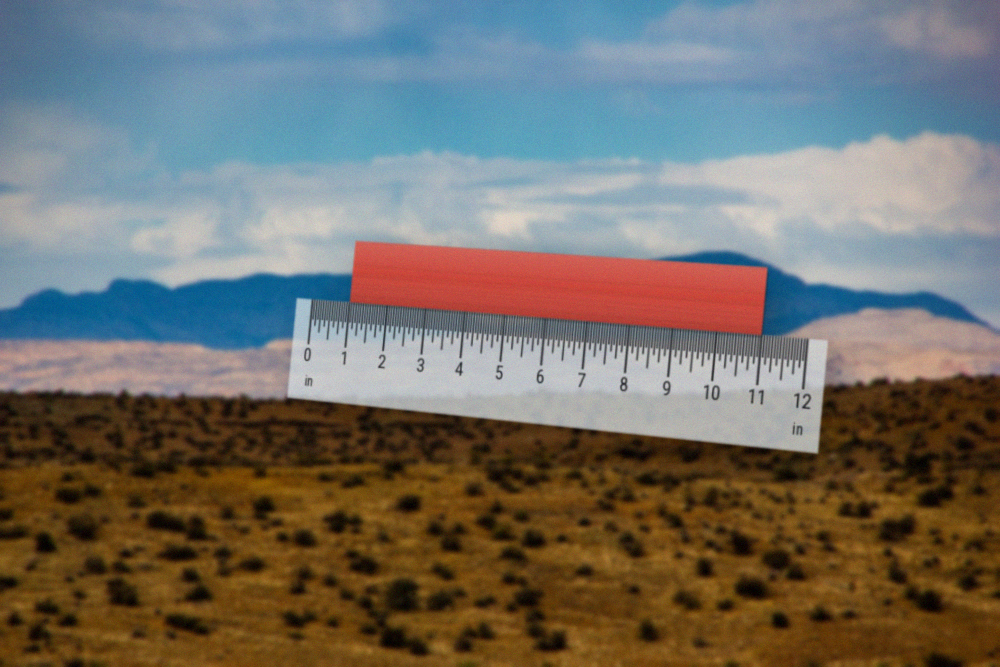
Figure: 10
